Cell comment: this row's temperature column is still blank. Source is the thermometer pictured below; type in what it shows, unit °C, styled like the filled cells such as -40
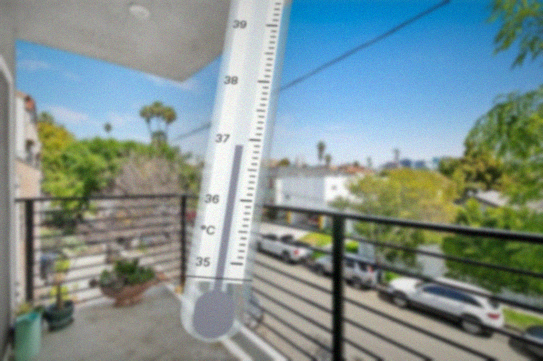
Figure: 36.9
